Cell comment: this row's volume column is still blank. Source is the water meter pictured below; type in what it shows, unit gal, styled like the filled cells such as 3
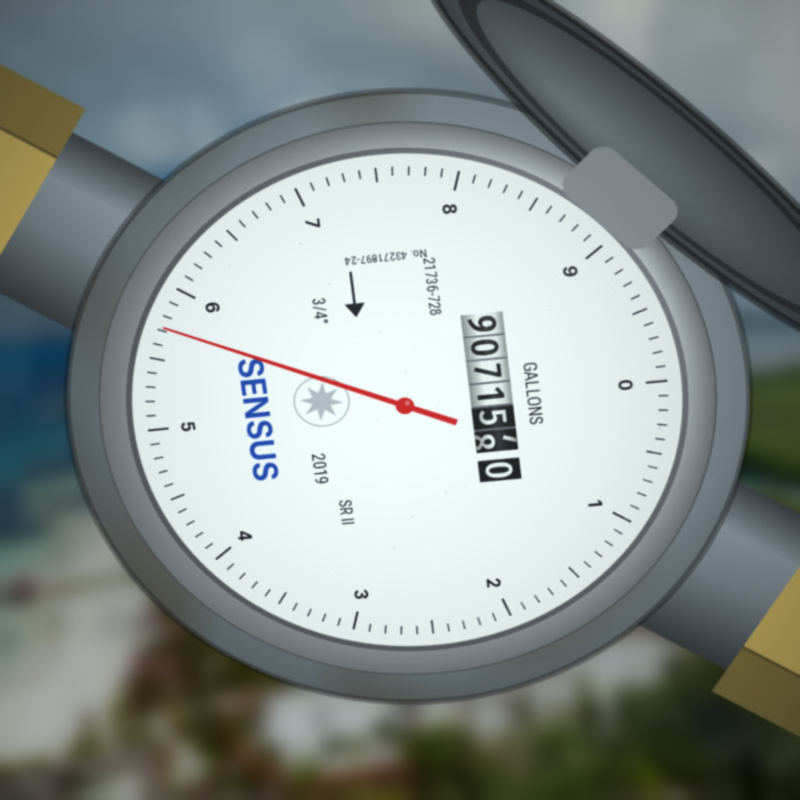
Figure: 9071575.7
